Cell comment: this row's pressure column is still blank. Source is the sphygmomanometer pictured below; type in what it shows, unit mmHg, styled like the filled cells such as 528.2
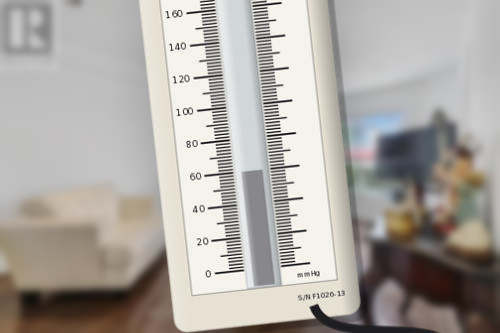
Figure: 60
